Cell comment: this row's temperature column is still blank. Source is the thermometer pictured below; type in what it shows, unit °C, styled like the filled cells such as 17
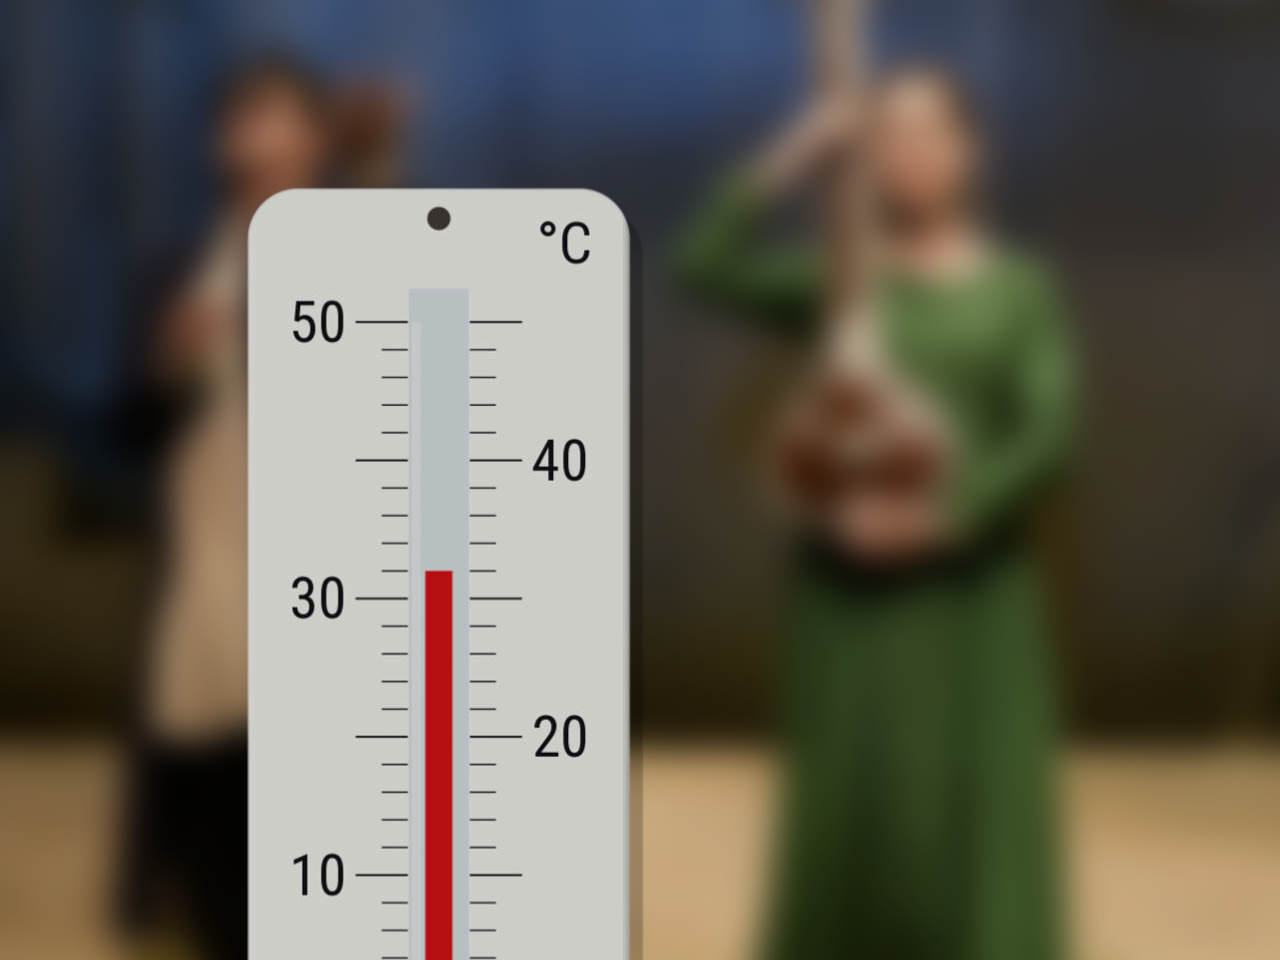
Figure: 32
